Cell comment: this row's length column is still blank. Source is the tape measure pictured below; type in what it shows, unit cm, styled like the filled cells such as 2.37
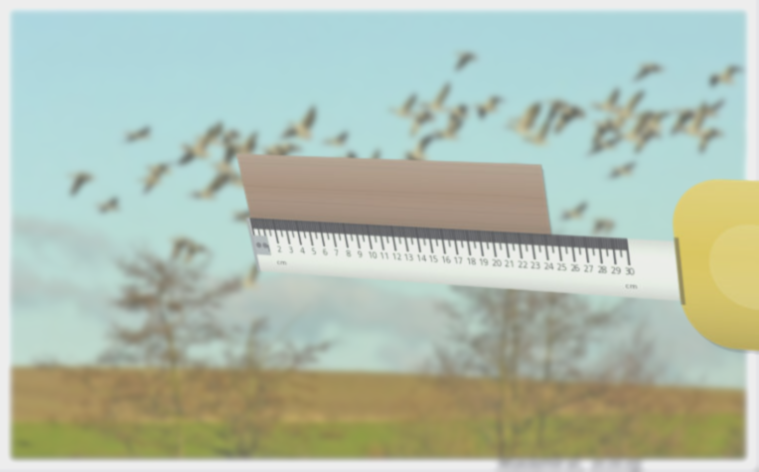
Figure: 24.5
